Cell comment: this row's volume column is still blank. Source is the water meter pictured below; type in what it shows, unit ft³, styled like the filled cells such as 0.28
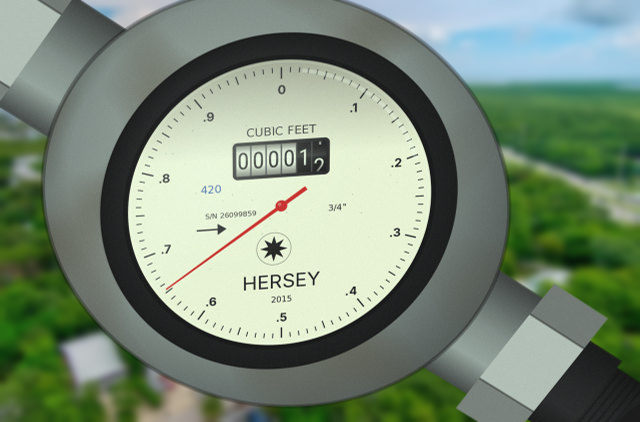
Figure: 11.65
